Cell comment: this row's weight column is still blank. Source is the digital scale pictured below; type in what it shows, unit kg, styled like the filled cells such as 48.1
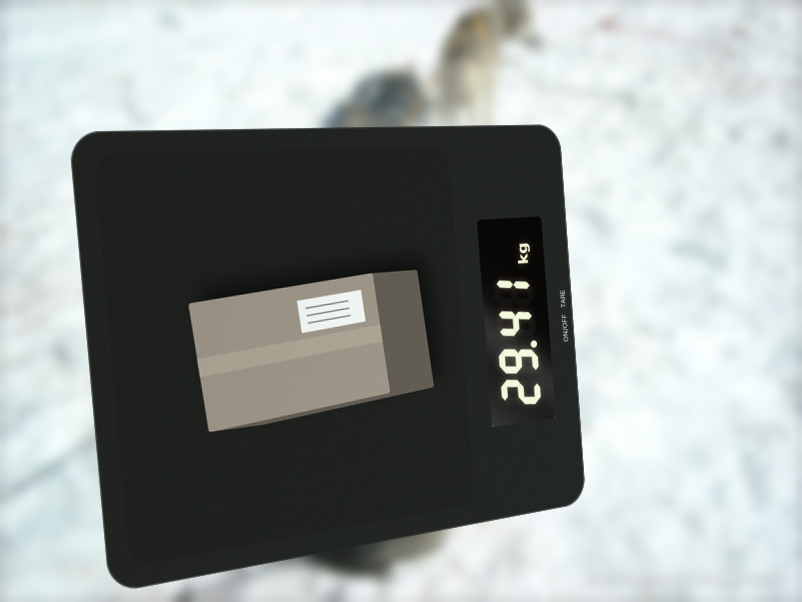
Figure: 29.41
